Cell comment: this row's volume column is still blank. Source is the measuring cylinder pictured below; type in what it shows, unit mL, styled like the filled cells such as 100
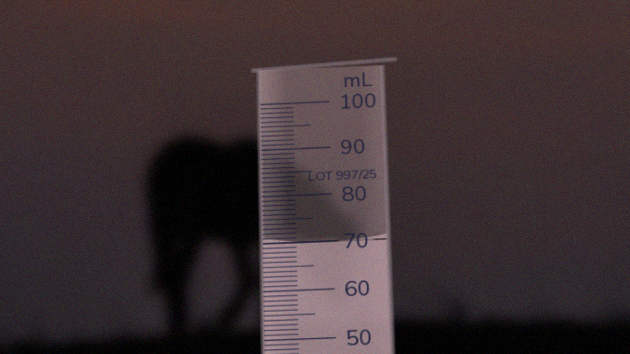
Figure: 70
